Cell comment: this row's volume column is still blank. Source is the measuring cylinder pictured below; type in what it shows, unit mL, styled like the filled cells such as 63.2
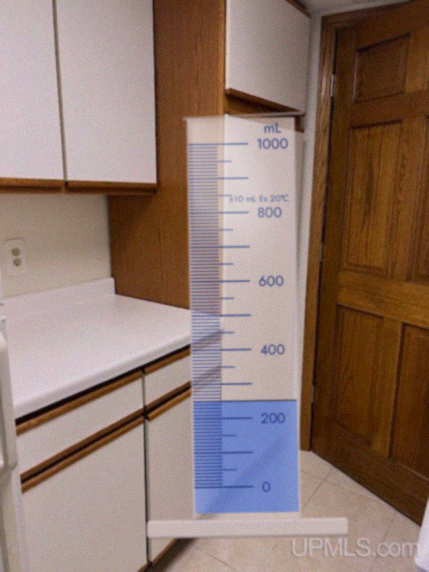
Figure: 250
